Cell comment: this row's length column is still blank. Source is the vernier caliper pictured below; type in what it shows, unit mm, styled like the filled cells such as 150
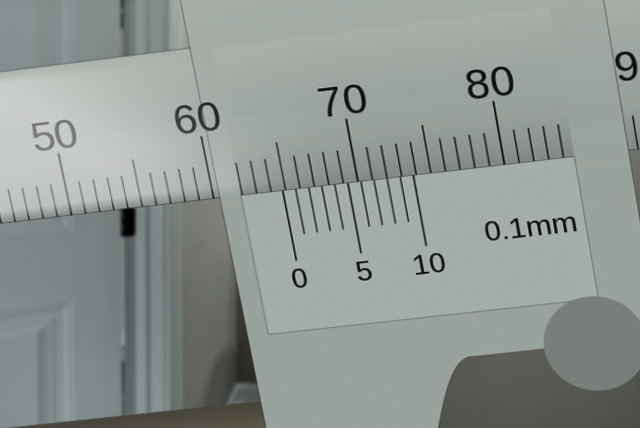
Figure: 64.8
